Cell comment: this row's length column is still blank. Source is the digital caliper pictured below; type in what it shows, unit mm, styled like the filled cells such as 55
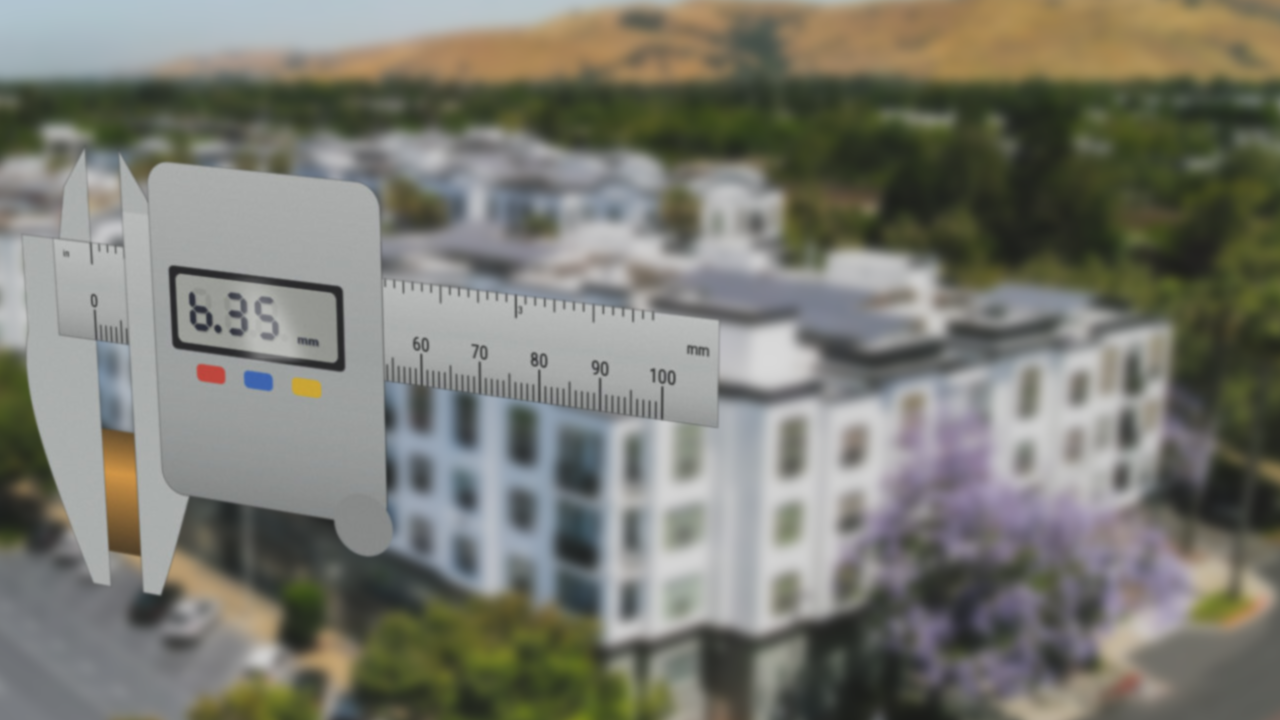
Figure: 6.35
